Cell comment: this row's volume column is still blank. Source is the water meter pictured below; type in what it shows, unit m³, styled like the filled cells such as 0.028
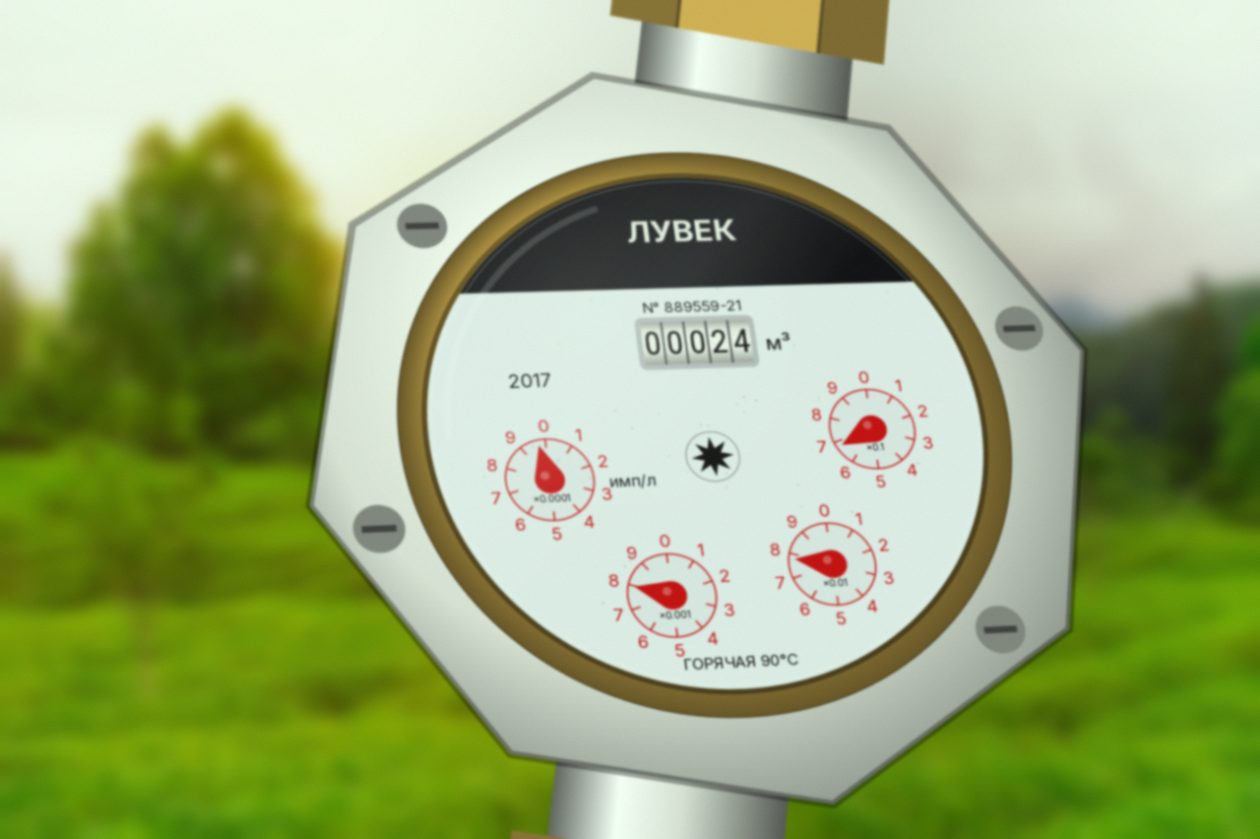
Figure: 24.6779
